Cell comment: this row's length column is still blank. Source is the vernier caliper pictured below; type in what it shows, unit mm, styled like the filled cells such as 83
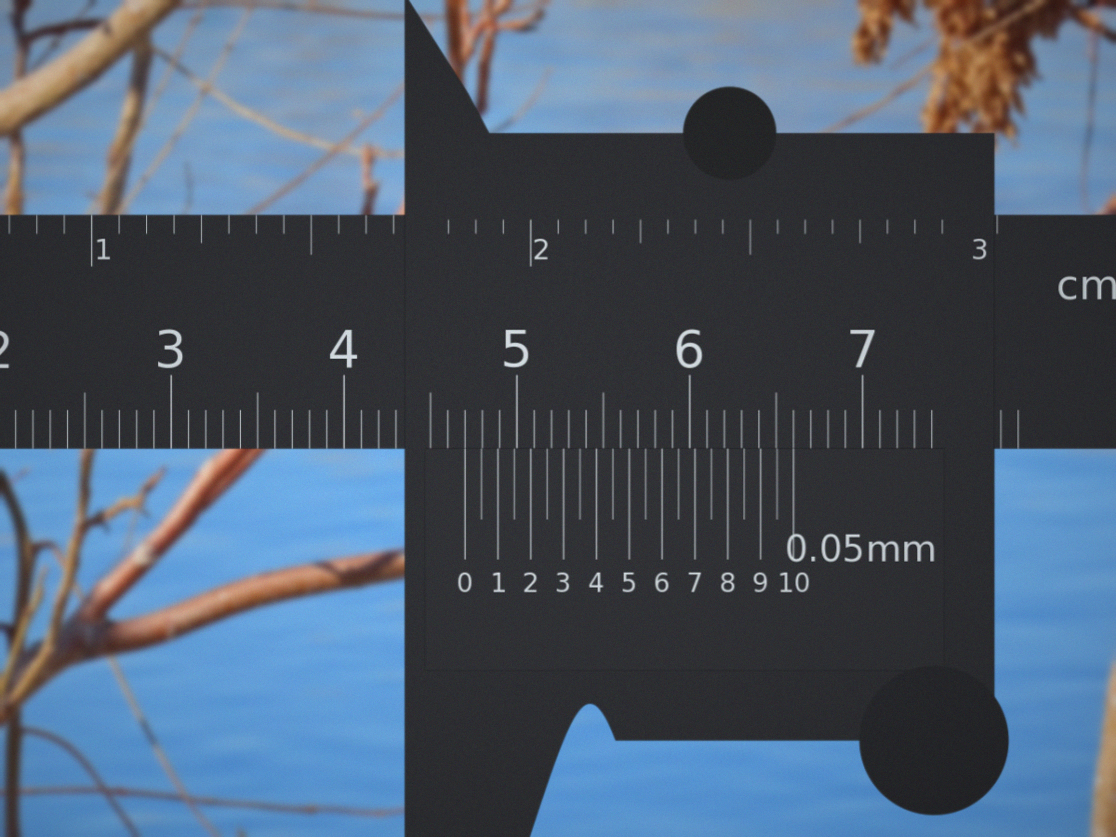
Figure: 47.0
